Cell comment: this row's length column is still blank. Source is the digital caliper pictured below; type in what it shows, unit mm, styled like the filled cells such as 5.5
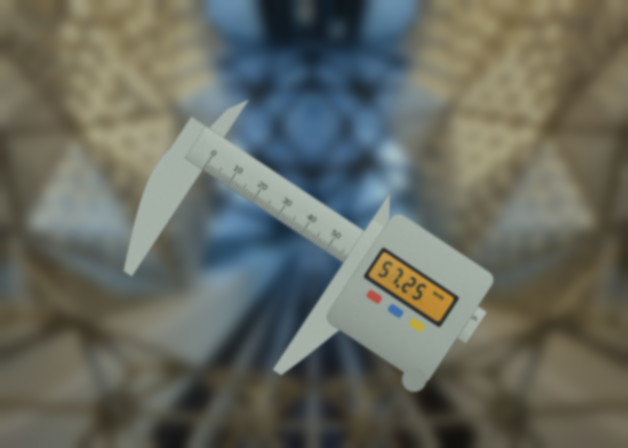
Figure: 57.25
